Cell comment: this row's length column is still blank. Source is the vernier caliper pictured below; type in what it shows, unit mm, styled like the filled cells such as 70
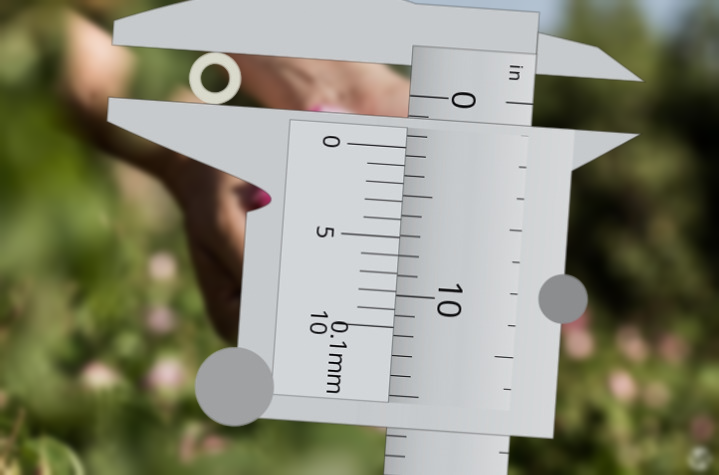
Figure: 2.6
